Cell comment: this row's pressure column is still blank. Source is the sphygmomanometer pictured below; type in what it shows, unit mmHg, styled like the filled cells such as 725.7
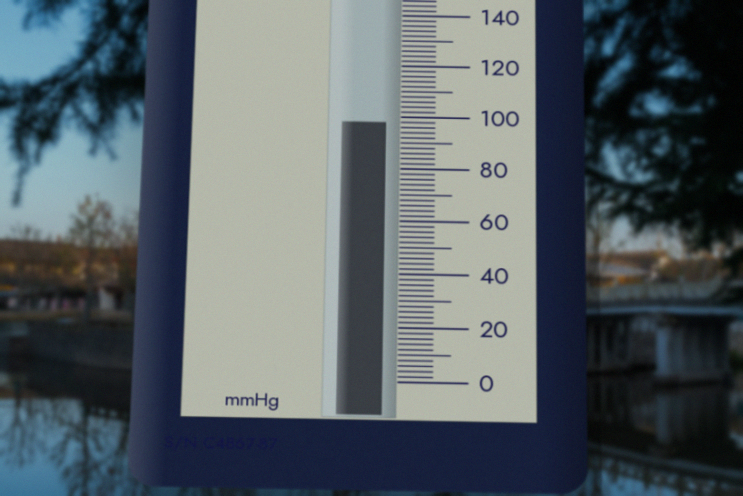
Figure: 98
